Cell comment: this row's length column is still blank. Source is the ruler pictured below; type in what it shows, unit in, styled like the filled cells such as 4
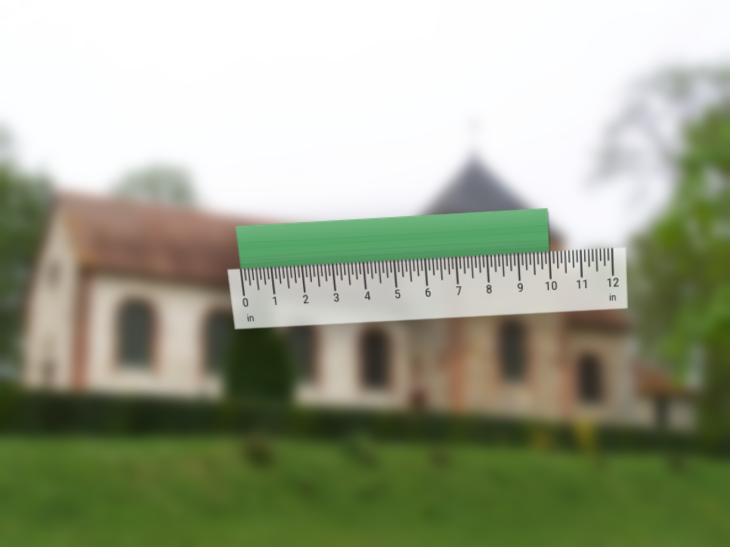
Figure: 10
